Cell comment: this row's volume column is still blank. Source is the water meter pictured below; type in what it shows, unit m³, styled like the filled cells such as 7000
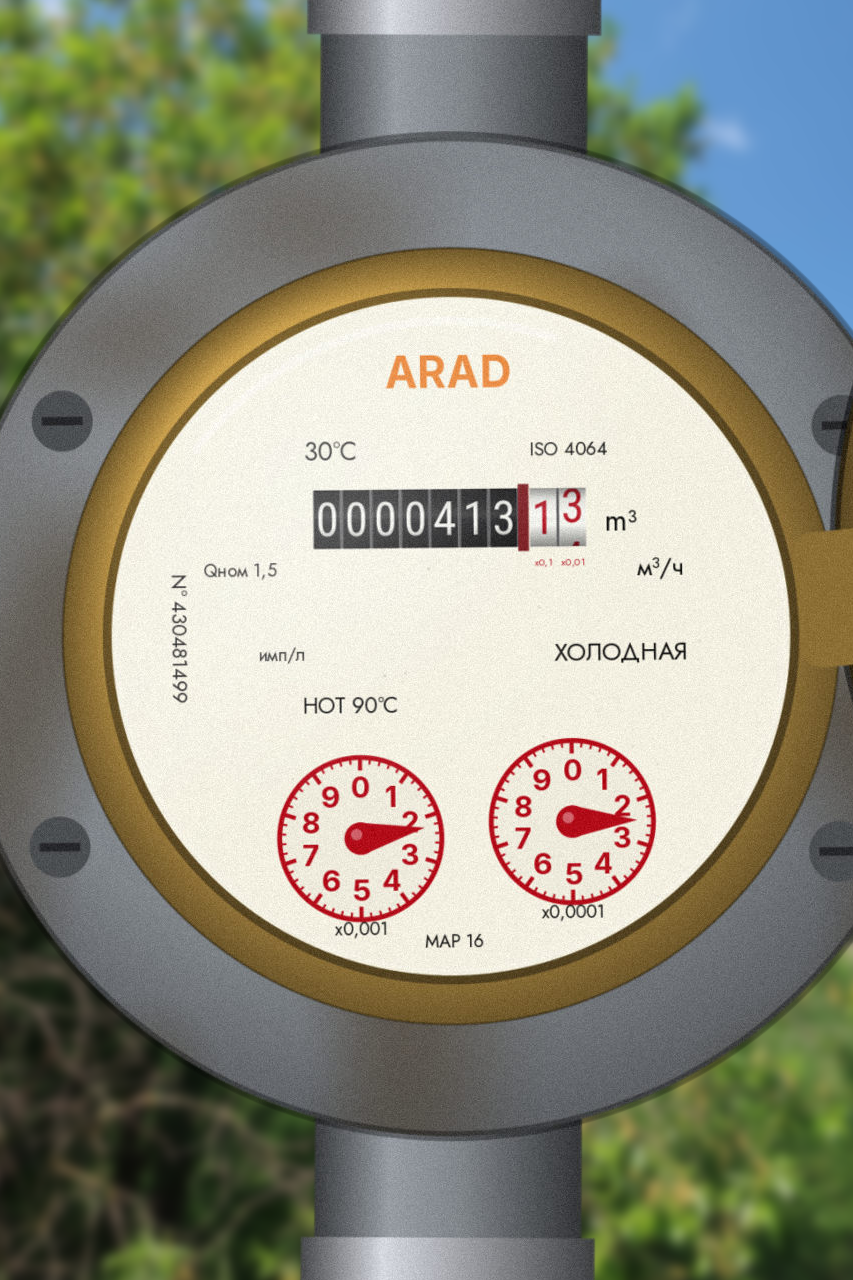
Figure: 413.1322
